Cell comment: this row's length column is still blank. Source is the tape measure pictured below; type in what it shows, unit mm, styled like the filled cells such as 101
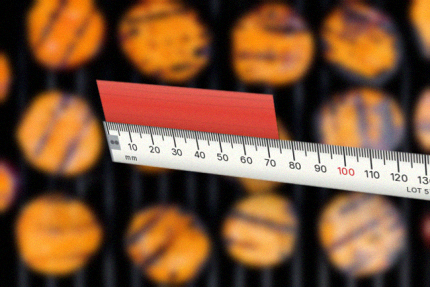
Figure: 75
